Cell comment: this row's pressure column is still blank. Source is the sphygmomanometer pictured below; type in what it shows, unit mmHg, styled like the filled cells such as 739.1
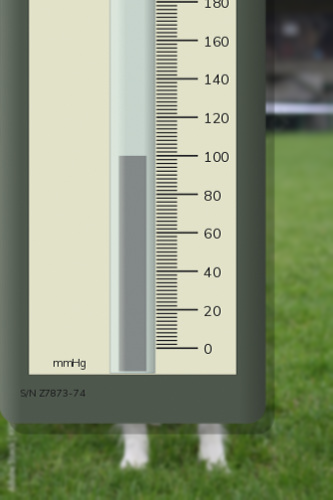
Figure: 100
